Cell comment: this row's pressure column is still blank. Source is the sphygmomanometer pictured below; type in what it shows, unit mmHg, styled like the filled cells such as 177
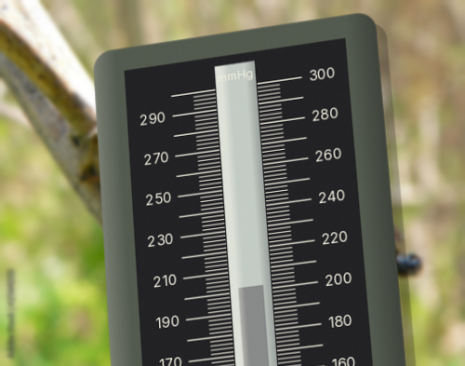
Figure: 202
